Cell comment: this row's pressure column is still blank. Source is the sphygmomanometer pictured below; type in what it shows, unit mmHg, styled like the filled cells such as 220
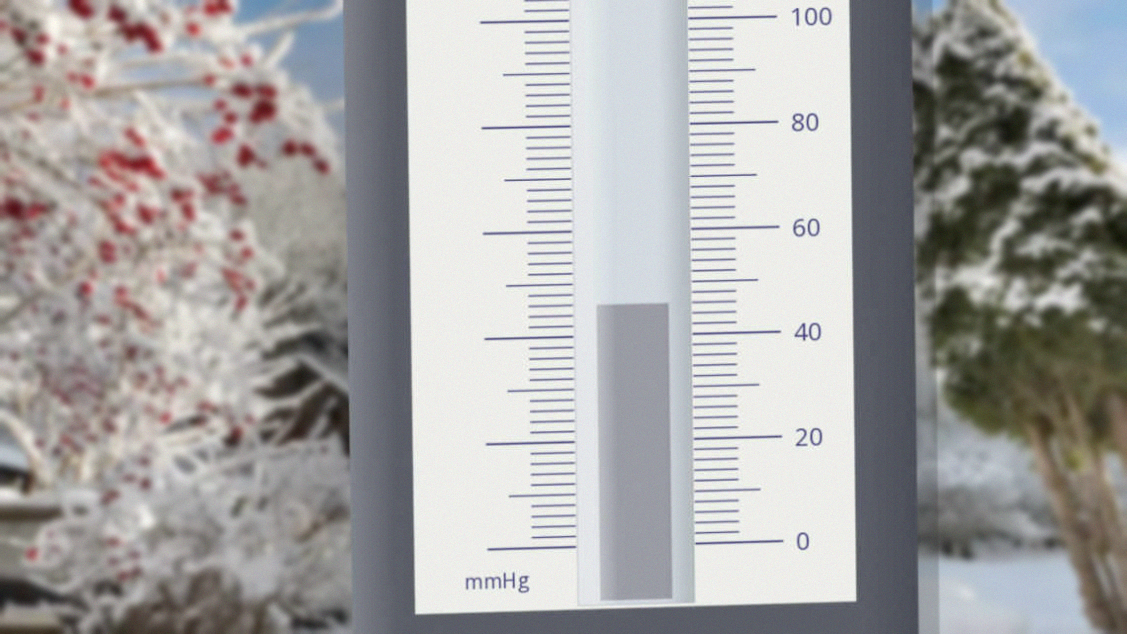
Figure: 46
